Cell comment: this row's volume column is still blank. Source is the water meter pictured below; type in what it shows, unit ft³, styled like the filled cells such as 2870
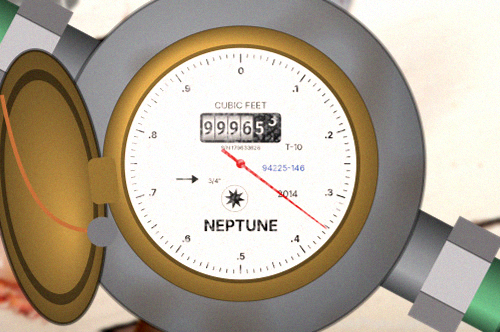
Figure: 999653.35
